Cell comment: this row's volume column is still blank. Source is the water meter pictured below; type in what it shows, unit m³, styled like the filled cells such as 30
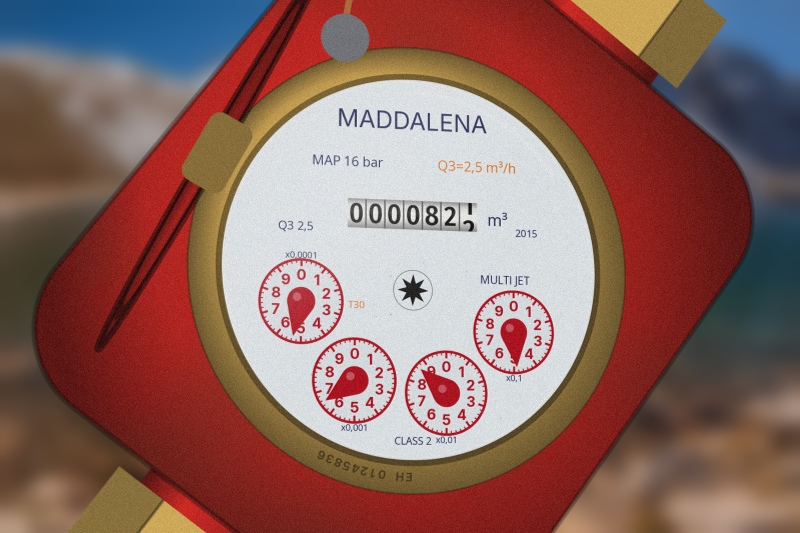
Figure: 821.4865
